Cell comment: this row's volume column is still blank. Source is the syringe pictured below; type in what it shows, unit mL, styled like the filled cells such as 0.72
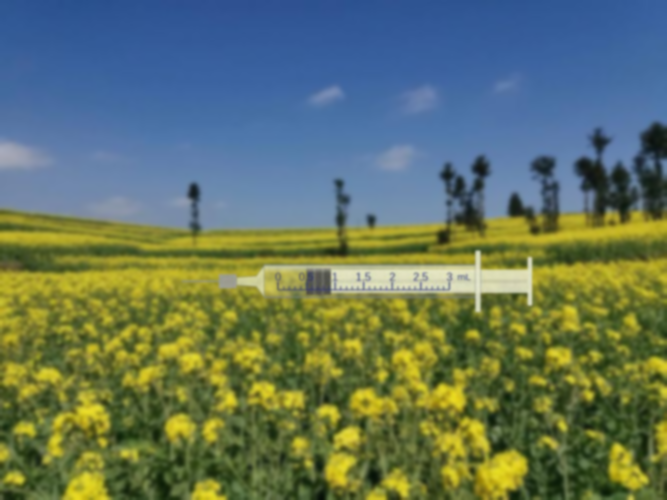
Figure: 0.5
